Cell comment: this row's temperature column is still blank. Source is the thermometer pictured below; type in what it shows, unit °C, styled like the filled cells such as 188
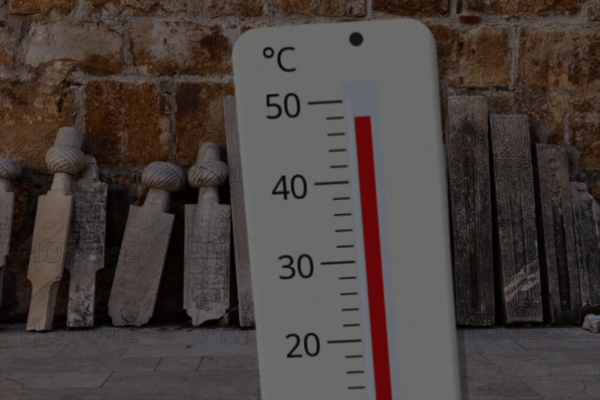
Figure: 48
